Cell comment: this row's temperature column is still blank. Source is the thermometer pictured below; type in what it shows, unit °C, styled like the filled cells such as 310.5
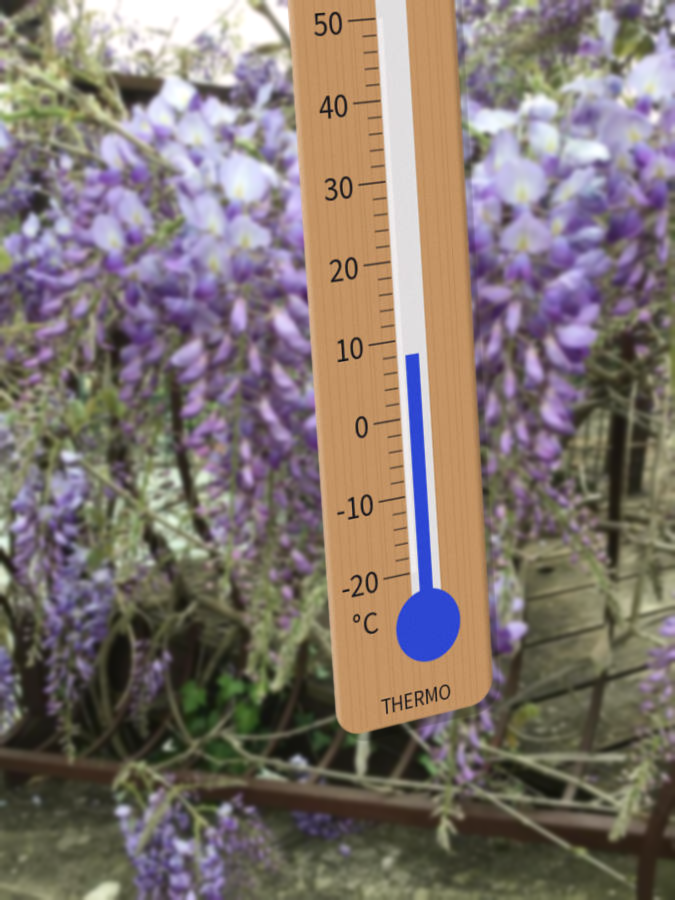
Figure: 8
